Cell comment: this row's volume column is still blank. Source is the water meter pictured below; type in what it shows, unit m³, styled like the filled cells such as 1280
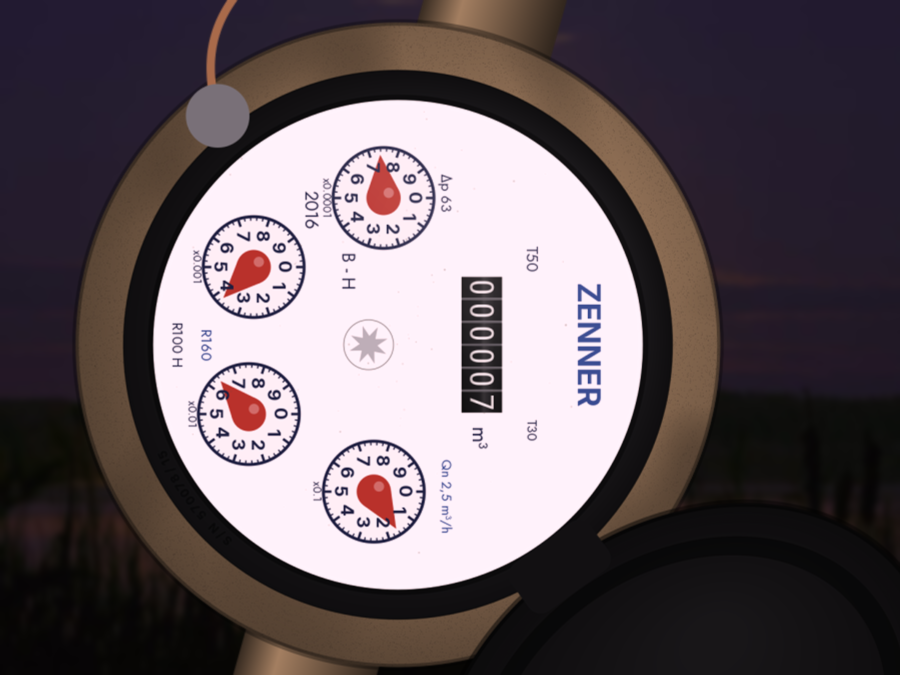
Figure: 7.1637
